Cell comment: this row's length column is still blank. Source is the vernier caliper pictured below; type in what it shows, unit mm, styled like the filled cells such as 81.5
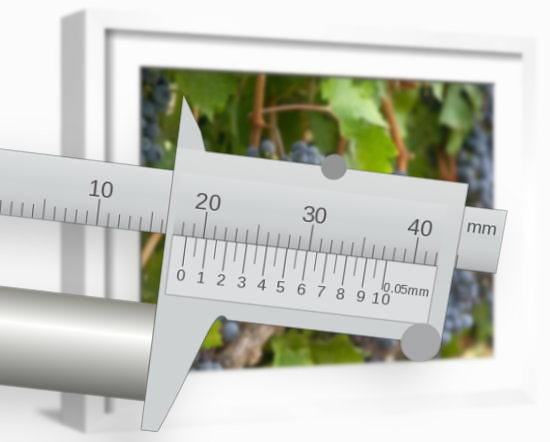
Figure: 18.4
